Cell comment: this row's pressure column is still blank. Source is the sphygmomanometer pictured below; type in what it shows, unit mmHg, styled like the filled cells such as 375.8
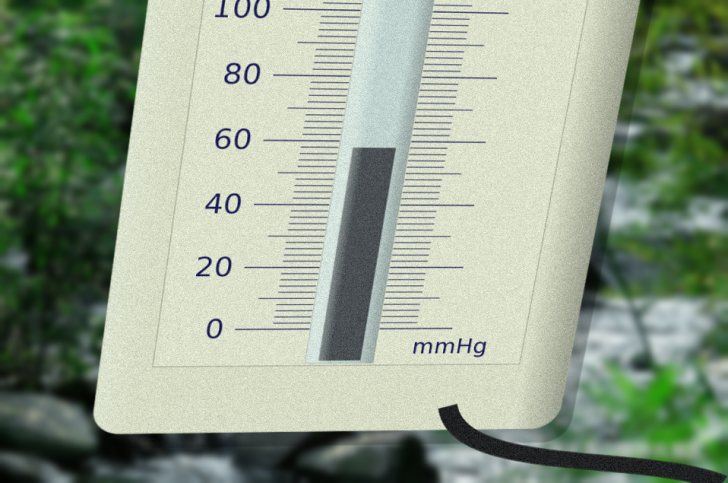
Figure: 58
